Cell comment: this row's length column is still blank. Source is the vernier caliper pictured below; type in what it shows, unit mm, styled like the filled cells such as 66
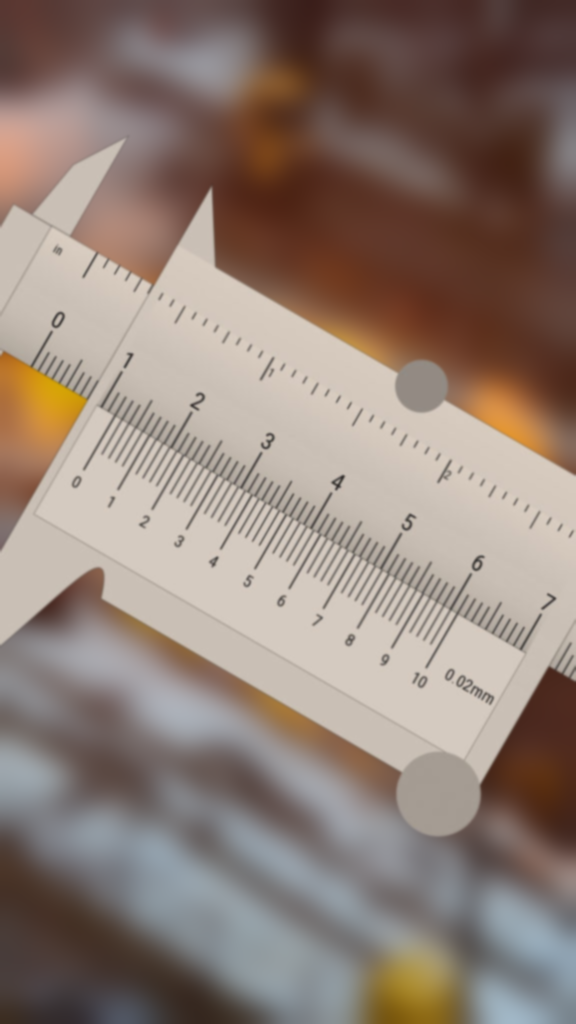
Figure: 12.0
